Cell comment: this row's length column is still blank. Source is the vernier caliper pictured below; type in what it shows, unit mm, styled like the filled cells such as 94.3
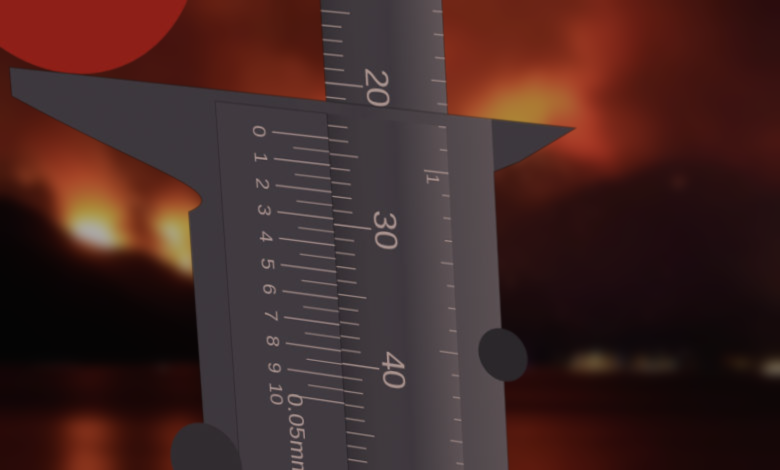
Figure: 23.9
